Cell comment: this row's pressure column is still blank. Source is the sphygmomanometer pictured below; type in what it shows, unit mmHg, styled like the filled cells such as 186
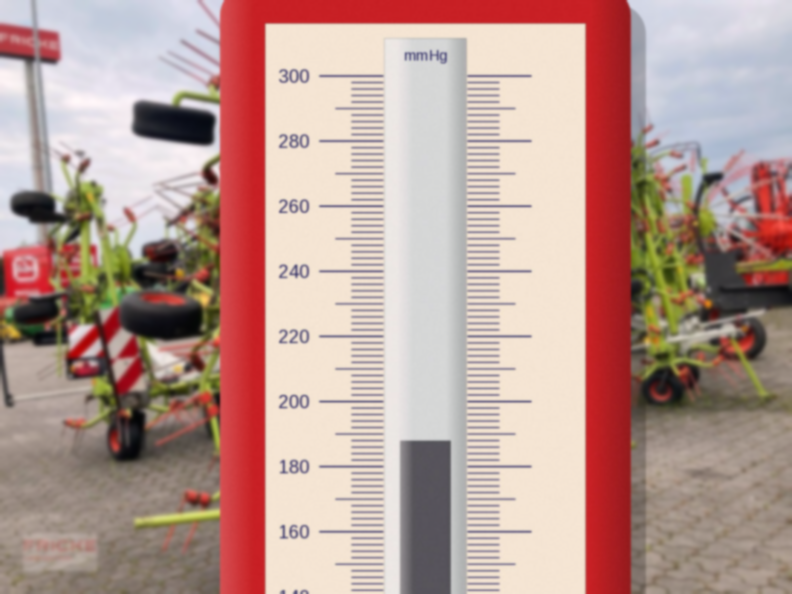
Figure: 188
